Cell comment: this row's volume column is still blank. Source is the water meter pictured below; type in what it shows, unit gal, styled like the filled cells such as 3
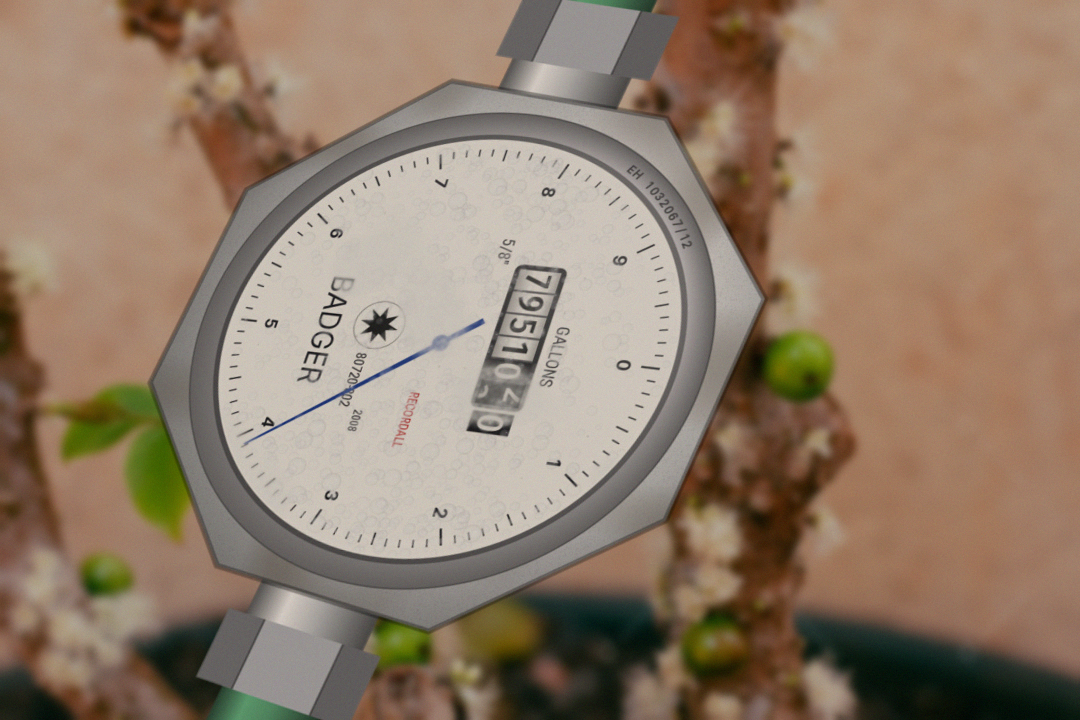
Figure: 7951023.9
